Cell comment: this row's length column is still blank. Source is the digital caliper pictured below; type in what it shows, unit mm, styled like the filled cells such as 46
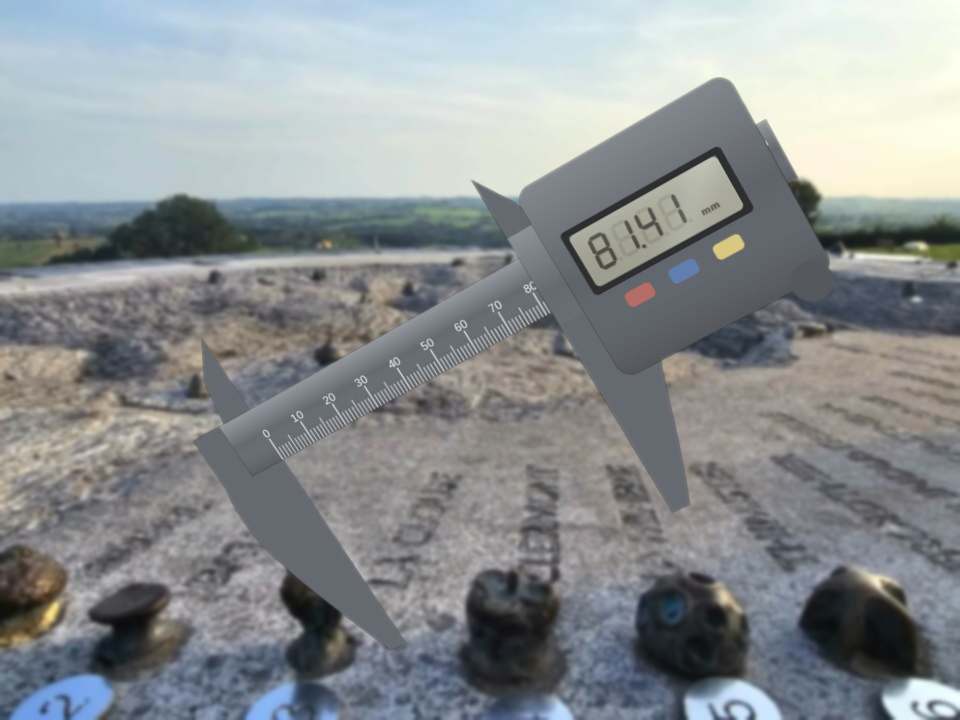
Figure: 81.41
